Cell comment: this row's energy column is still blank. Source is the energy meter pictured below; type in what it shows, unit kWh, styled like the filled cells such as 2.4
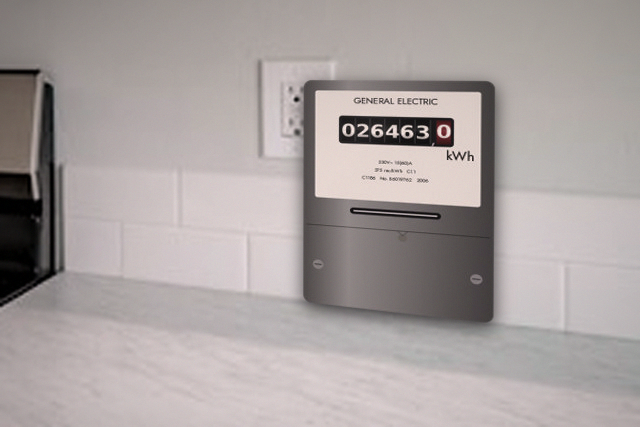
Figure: 26463.0
